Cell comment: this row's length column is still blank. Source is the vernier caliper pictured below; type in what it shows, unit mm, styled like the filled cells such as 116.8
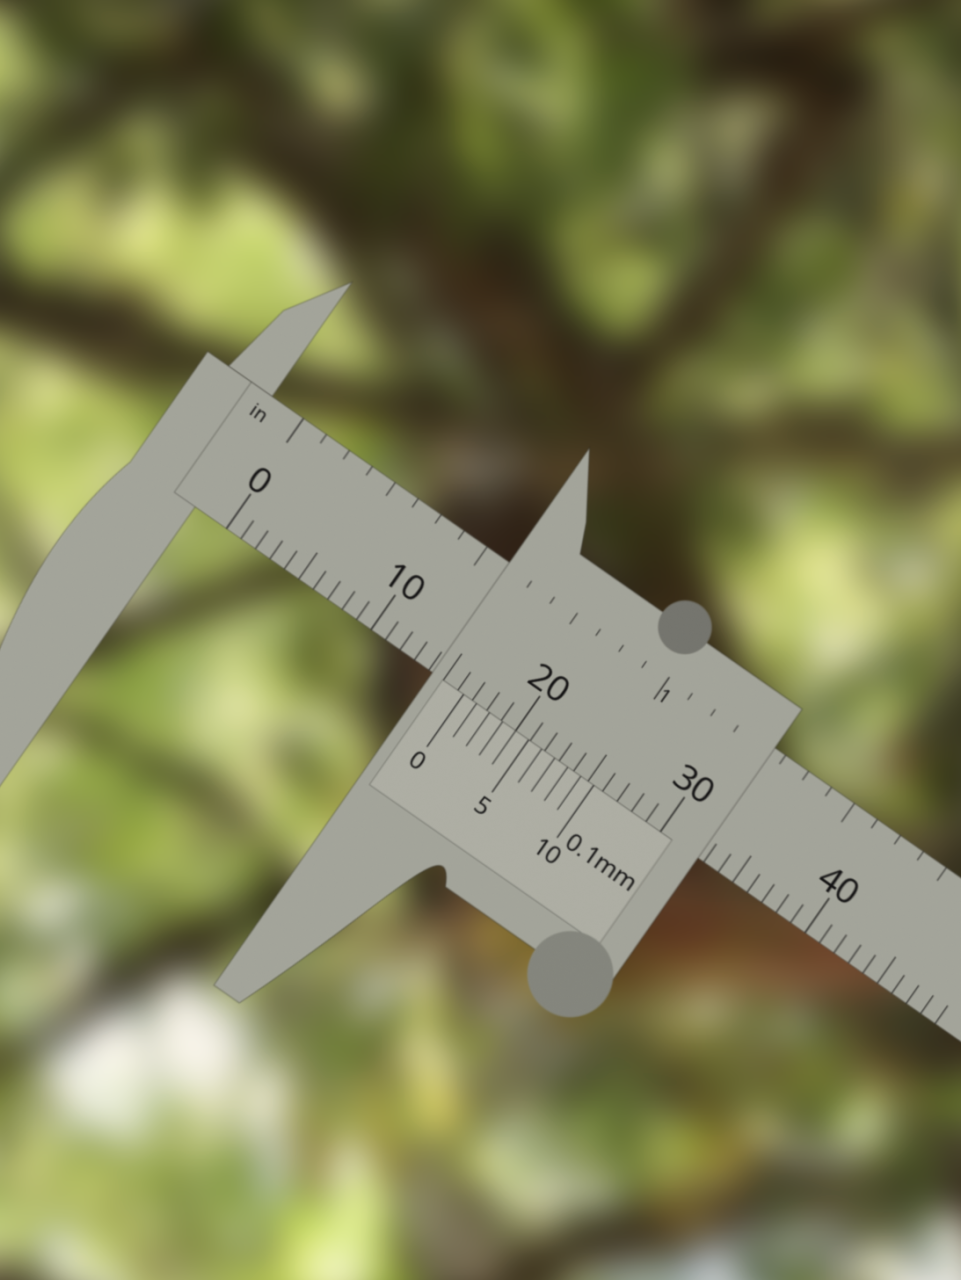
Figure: 16.4
